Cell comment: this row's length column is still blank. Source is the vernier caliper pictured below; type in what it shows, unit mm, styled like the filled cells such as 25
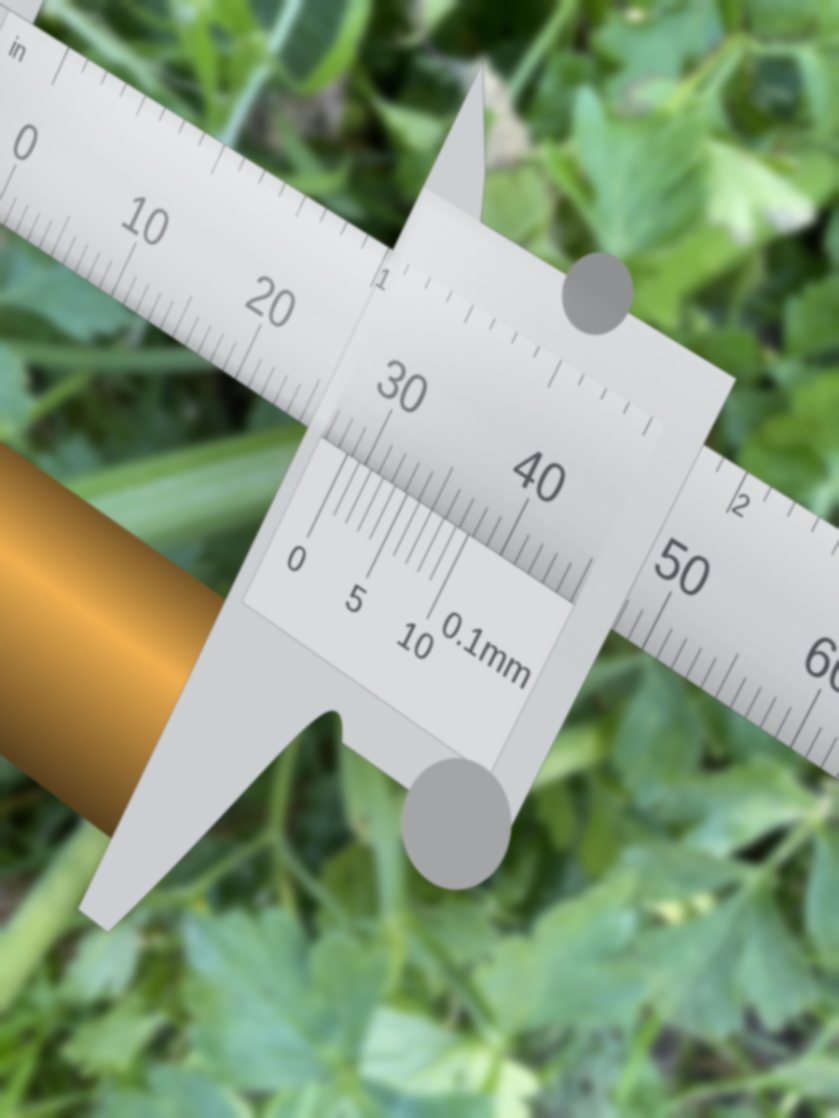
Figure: 28.7
